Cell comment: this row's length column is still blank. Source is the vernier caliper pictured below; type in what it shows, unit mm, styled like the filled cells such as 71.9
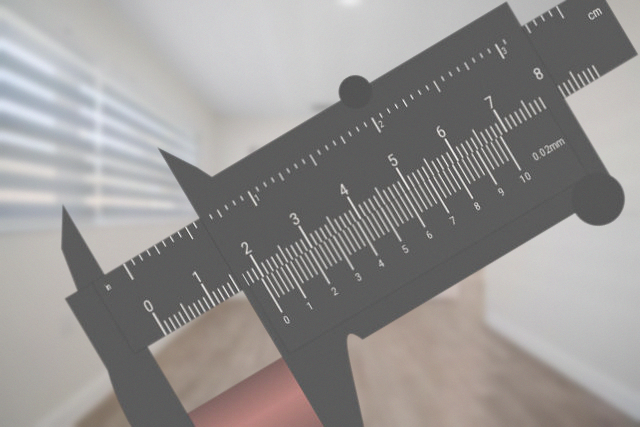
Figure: 19.6
